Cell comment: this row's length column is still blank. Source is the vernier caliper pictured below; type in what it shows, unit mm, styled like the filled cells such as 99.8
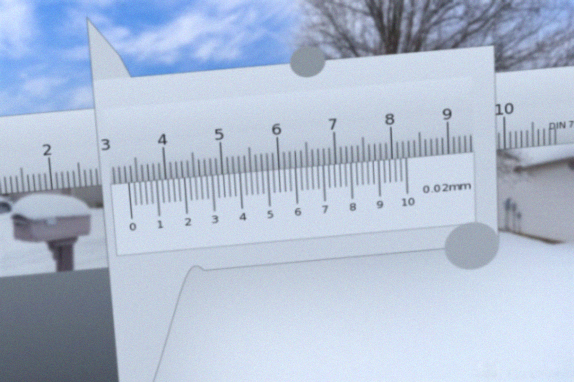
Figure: 33.5
